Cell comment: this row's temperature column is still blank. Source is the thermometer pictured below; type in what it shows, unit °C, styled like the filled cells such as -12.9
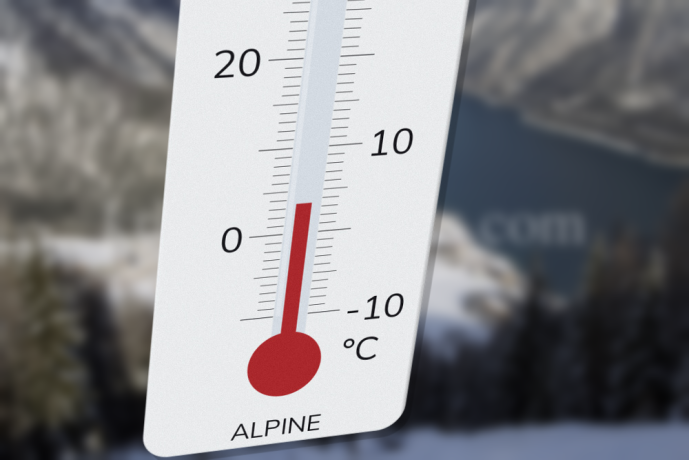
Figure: 3.5
